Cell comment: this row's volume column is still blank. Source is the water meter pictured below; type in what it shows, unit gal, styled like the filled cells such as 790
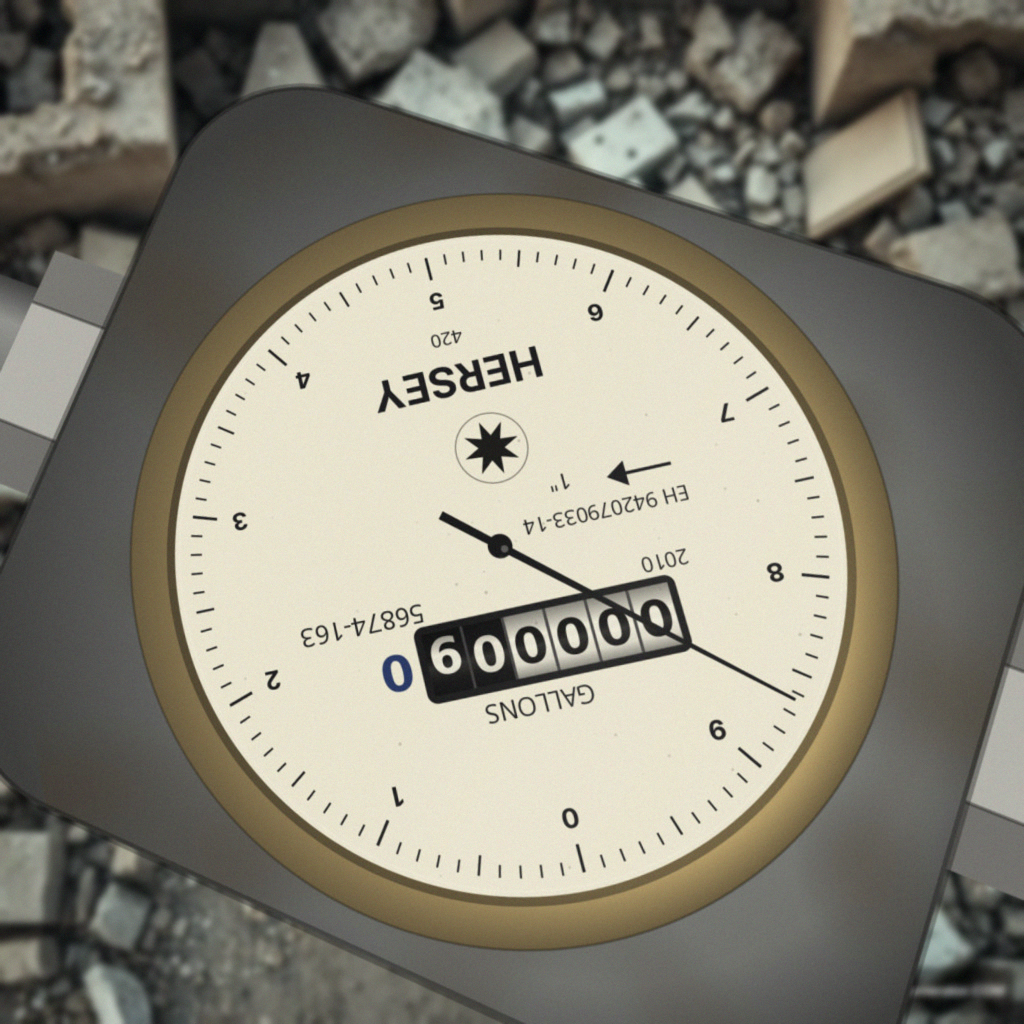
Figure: 88.6
